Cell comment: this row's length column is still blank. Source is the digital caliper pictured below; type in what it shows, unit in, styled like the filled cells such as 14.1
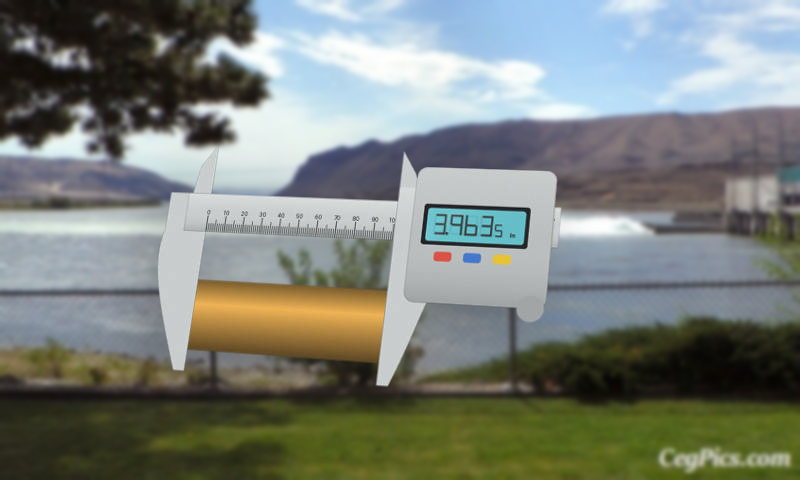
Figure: 3.9635
